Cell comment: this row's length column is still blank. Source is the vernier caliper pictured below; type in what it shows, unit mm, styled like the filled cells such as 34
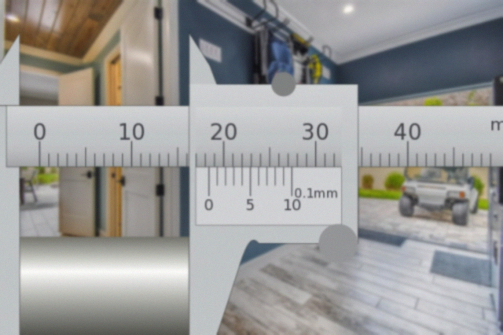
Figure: 18.4
